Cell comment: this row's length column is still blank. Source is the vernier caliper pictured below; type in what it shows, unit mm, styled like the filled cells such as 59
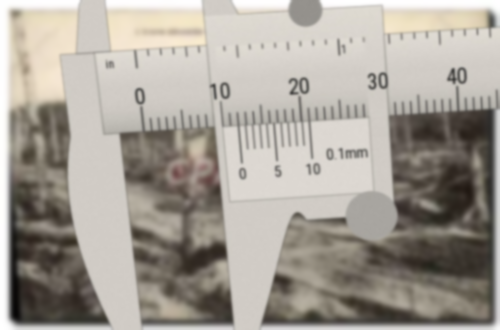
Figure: 12.0
